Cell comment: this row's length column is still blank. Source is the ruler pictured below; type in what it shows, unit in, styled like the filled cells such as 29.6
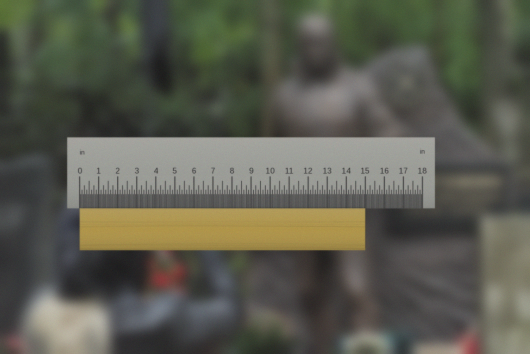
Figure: 15
